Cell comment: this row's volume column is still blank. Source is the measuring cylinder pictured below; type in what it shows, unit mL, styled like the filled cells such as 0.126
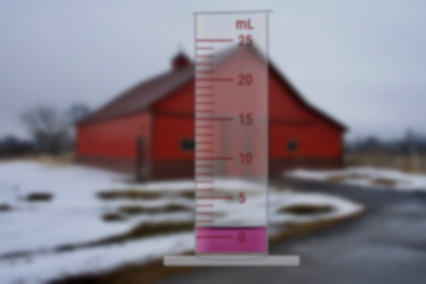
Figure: 1
